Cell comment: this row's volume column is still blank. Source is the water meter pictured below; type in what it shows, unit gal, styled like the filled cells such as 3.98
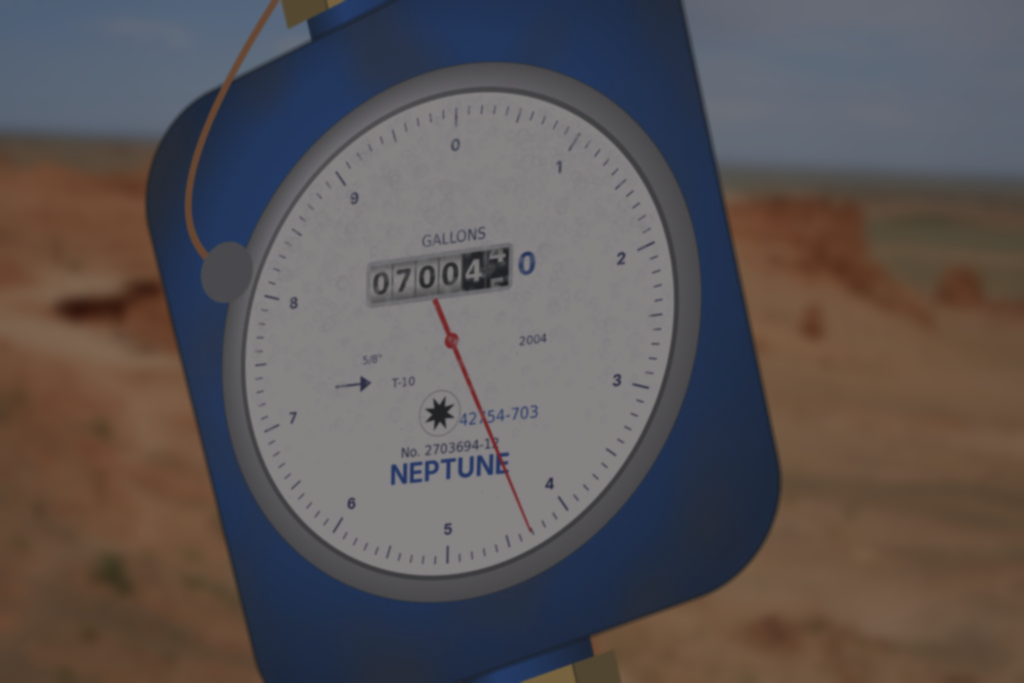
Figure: 700444.3
